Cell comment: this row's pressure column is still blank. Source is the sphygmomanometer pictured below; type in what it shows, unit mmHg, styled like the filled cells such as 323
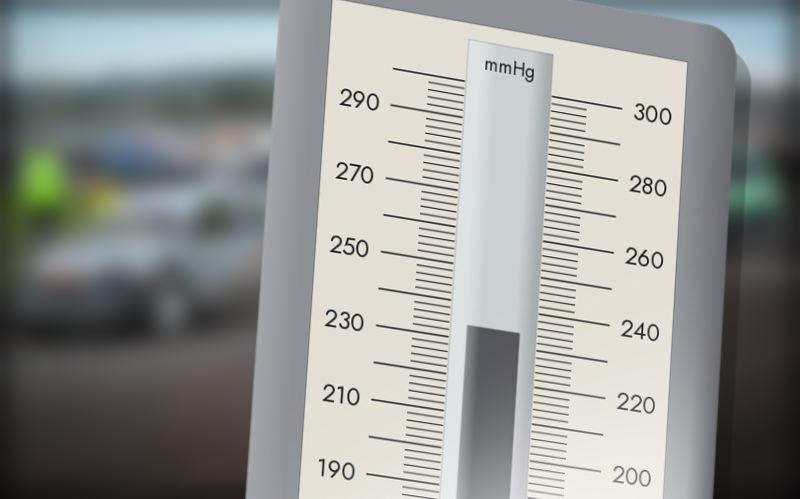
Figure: 234
